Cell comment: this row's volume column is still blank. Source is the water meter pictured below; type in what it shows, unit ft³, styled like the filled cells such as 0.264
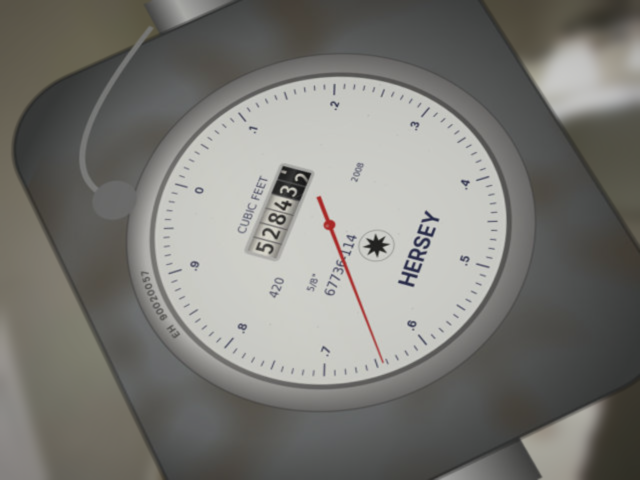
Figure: 528431.64
